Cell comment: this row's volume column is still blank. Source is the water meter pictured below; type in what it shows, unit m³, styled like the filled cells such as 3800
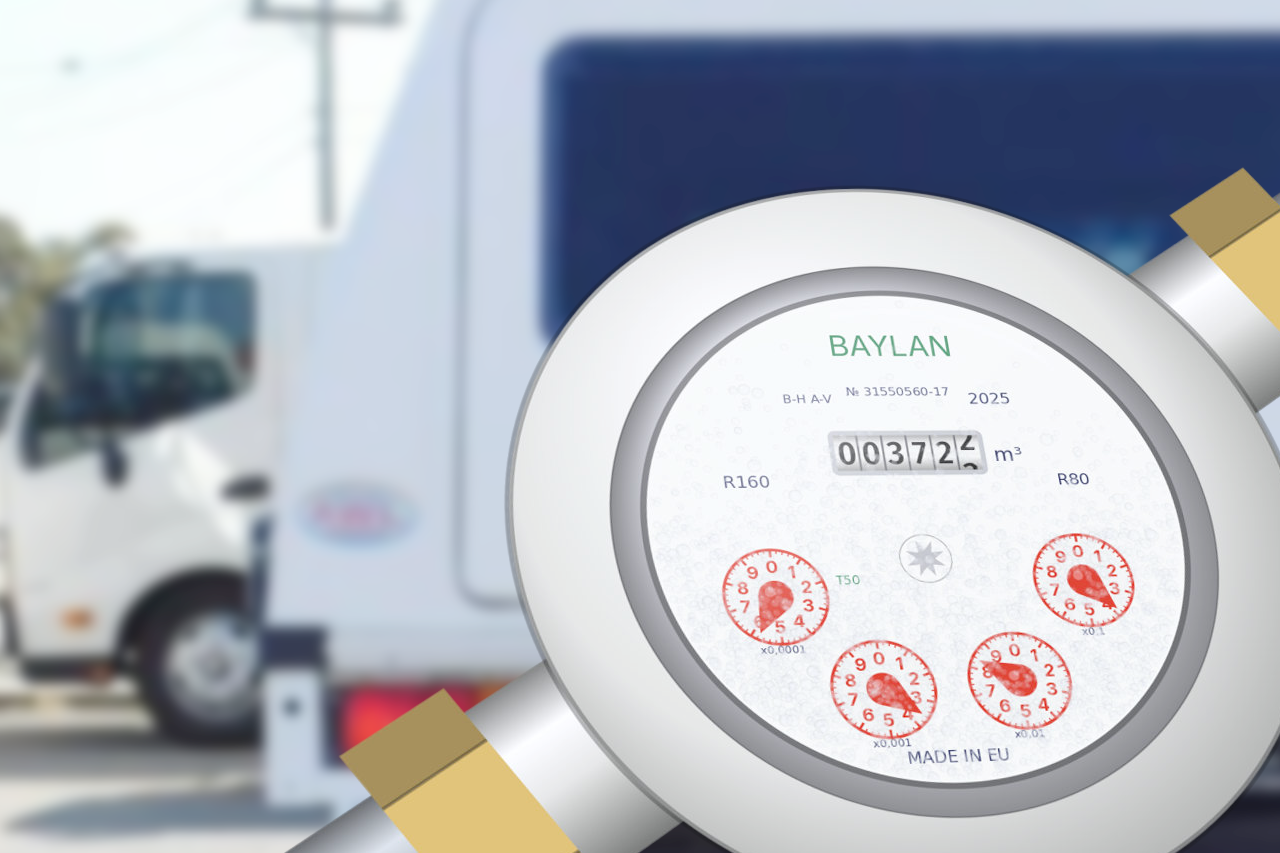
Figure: 3722.3835
